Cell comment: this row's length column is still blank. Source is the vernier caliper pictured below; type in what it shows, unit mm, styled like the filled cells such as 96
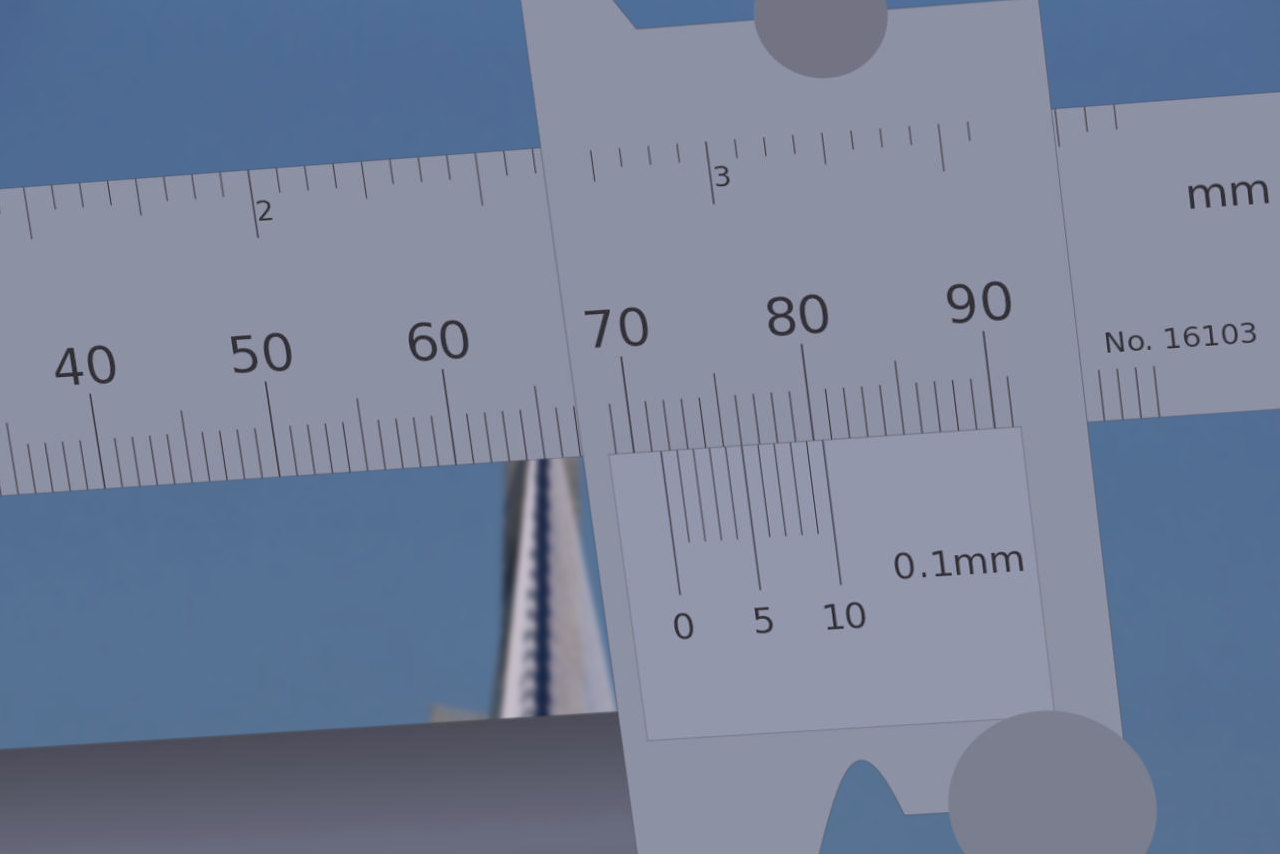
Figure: 71.5
